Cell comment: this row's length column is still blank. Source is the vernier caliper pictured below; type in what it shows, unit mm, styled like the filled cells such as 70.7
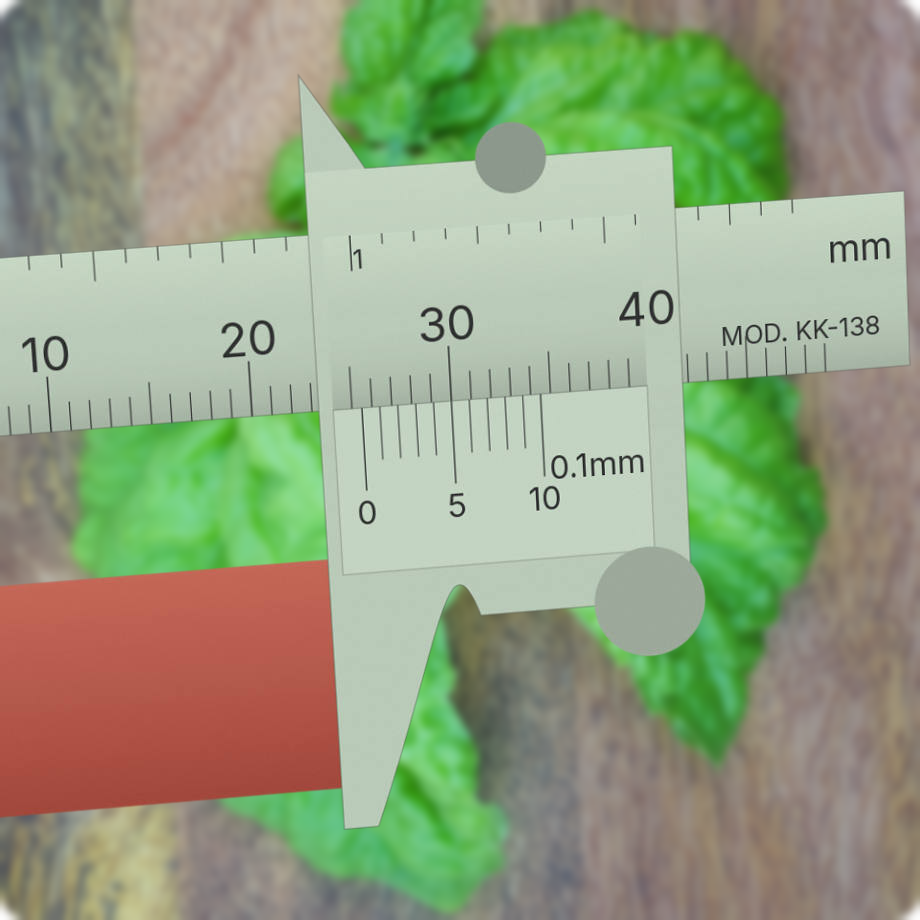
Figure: 25.5
